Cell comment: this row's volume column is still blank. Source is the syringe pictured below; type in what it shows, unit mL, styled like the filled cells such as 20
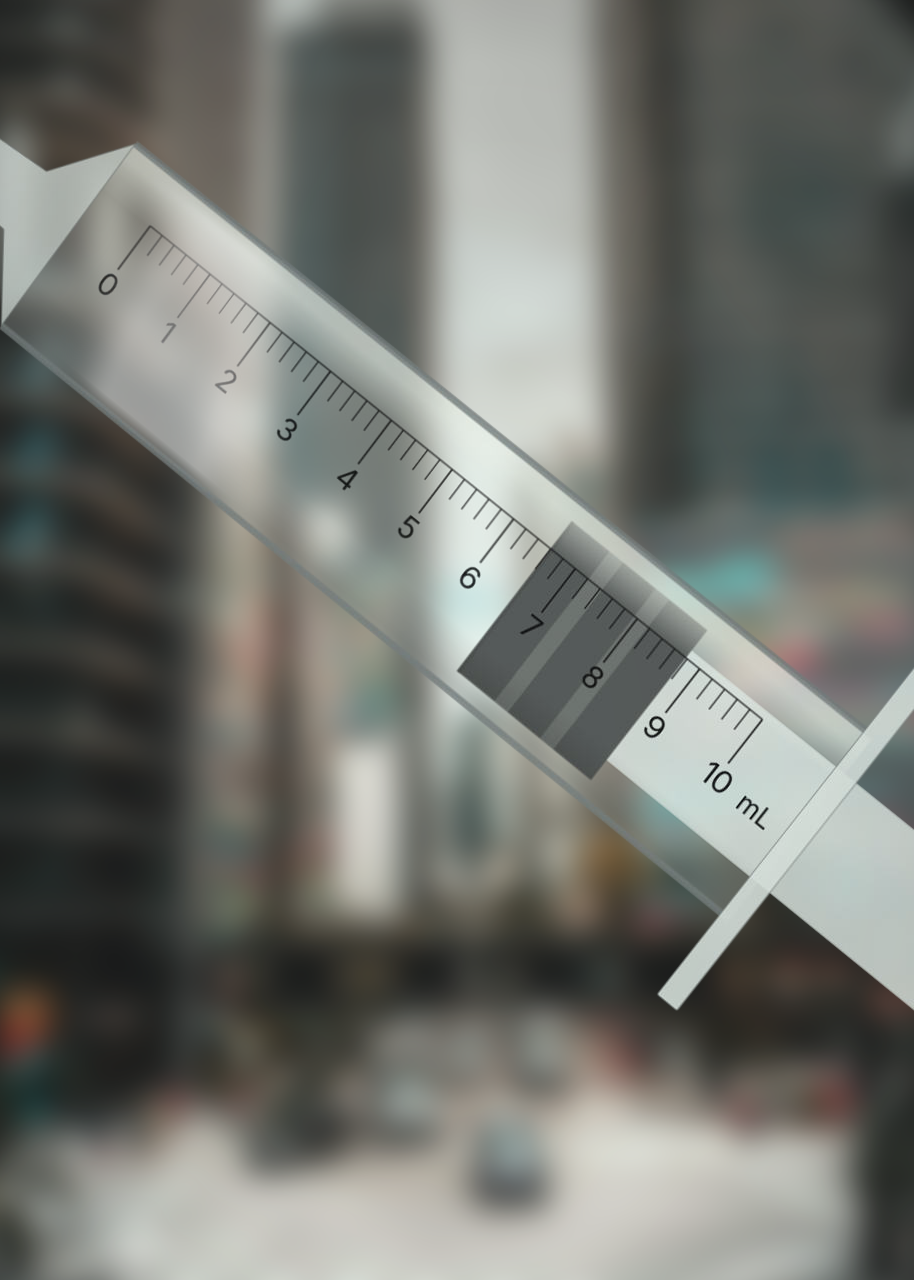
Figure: 6.6
